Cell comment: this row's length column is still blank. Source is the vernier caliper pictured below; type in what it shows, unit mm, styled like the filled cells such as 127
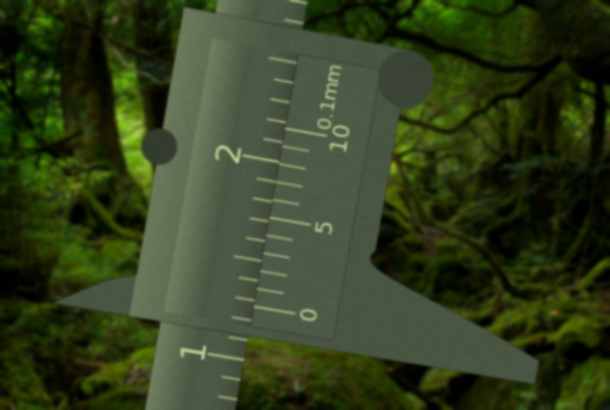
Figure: 12.7
